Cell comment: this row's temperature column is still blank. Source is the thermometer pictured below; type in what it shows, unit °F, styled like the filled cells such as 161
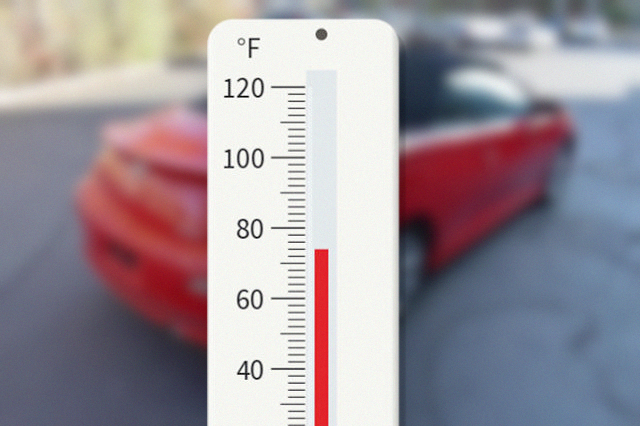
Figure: 74
